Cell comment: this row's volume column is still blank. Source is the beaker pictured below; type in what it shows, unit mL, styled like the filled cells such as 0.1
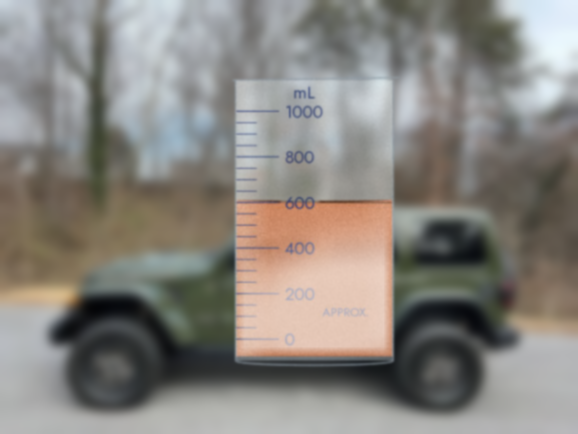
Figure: 600
